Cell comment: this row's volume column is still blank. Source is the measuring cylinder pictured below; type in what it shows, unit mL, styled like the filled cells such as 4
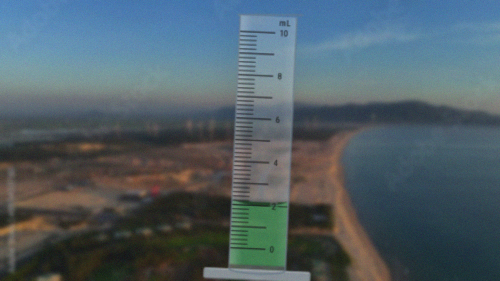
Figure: 2
